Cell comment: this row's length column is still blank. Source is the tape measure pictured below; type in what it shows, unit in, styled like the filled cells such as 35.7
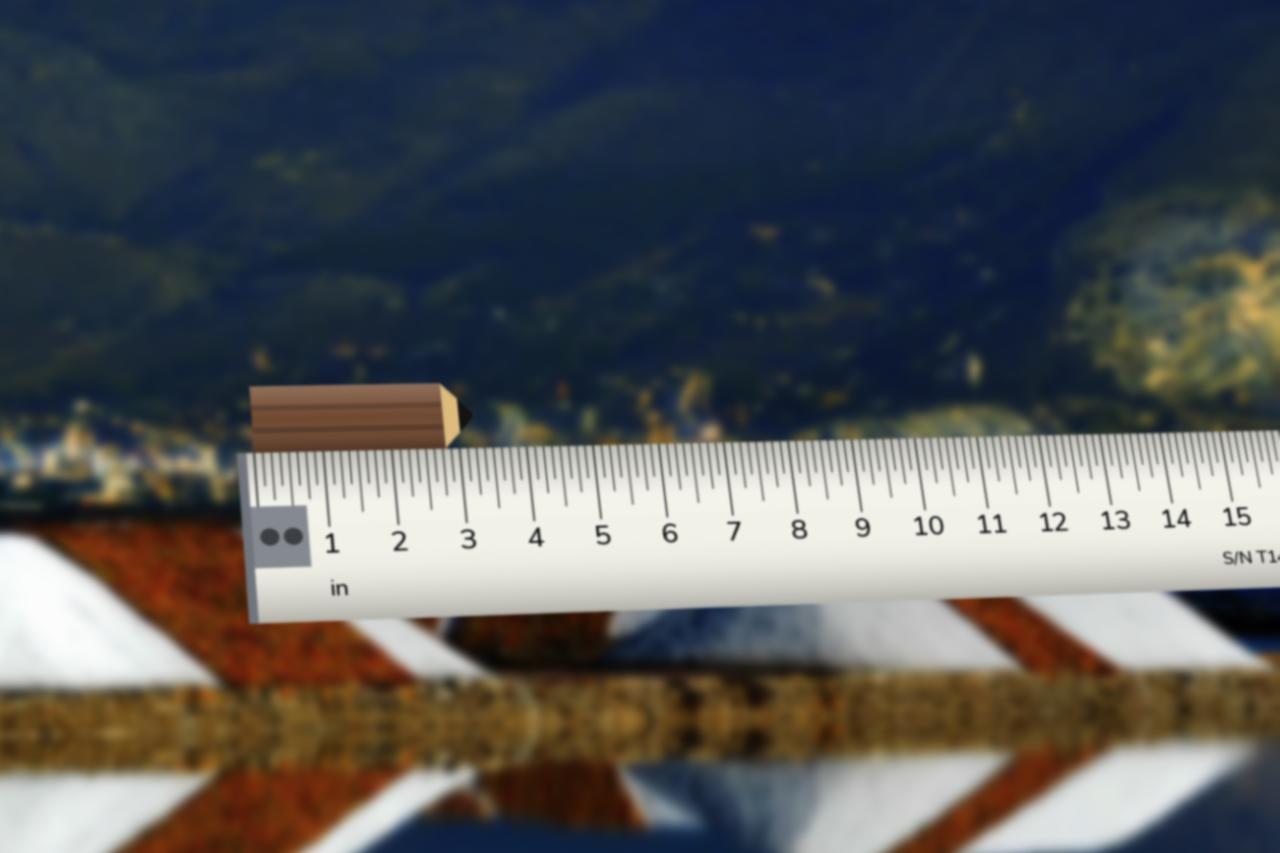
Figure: 3.25
